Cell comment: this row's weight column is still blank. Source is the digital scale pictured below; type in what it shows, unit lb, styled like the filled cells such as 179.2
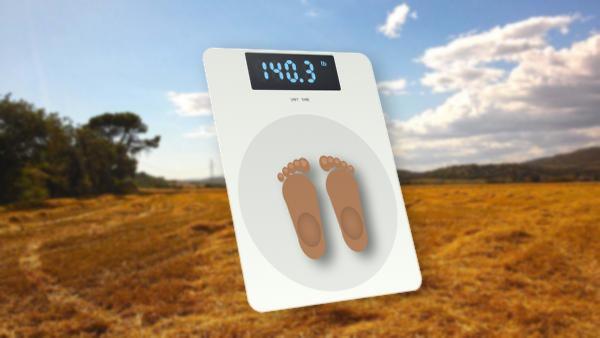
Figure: 140.3
